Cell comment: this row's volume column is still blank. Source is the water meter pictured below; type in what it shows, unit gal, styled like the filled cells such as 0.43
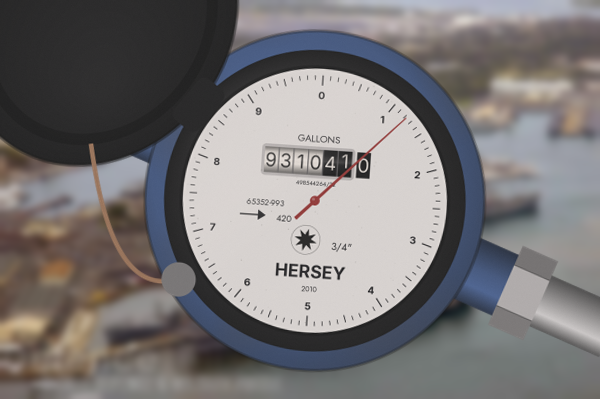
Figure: 9310411.2
